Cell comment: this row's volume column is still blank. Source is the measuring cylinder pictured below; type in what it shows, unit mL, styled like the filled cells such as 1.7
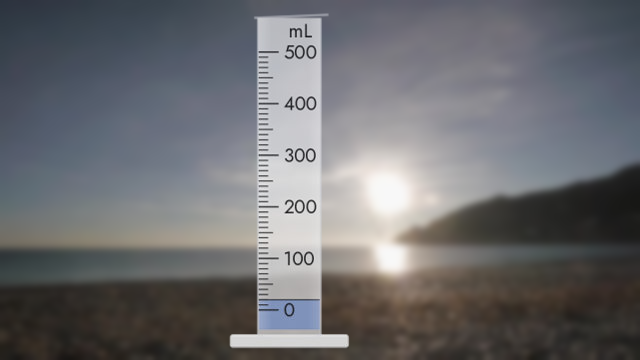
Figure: 20
